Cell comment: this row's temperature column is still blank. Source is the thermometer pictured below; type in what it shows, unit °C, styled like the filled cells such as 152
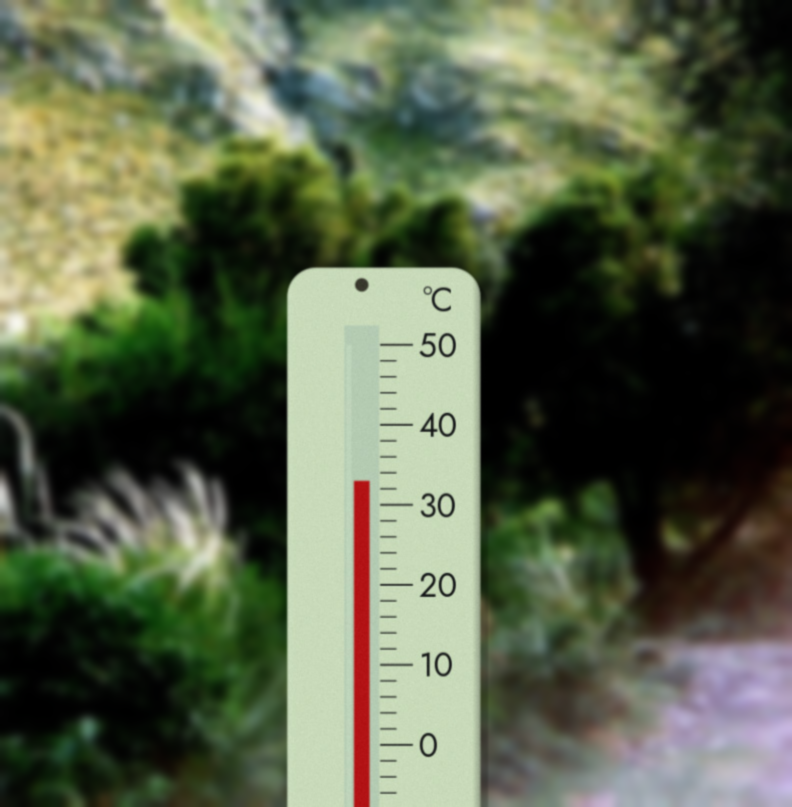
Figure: 33
